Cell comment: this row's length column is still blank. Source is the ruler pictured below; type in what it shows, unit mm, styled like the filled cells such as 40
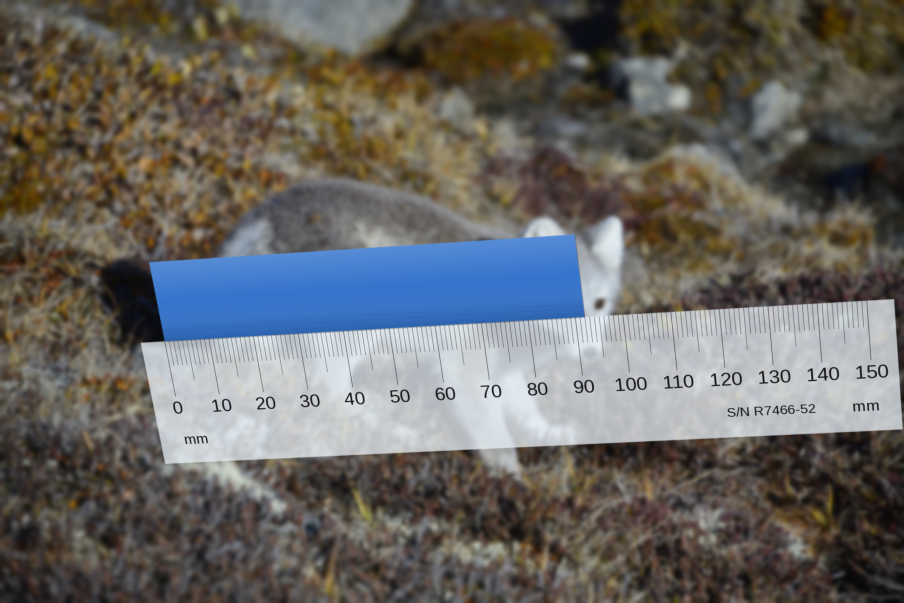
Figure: 92
